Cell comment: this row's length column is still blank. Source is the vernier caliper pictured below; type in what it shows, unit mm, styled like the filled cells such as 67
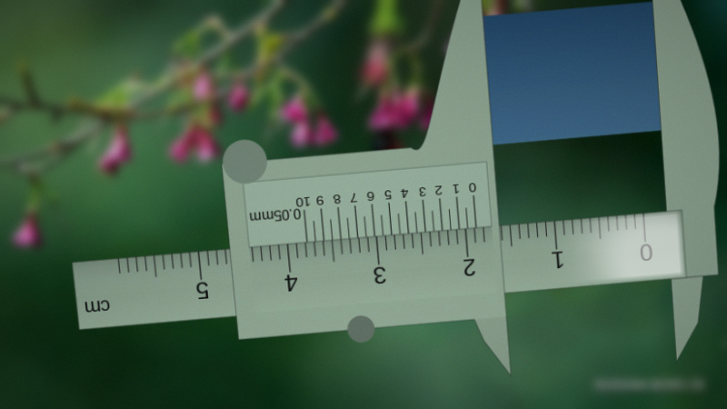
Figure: 18.8
